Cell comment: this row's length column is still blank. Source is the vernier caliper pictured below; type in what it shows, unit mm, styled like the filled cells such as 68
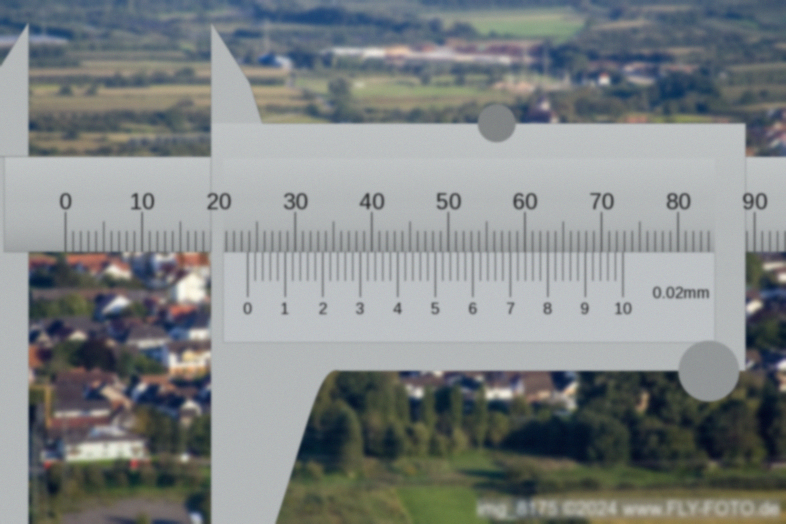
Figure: 23.8
